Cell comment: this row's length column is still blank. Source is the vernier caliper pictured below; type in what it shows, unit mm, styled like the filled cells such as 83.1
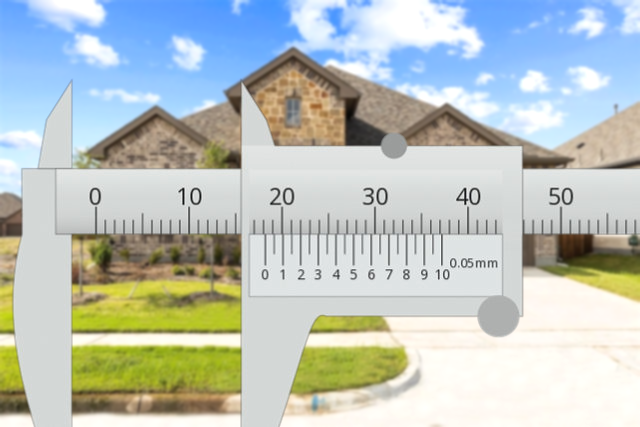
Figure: 18.2
